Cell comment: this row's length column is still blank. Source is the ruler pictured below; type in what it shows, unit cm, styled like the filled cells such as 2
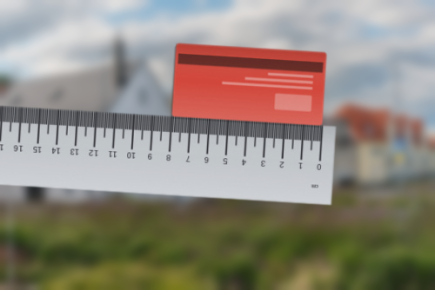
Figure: 8
